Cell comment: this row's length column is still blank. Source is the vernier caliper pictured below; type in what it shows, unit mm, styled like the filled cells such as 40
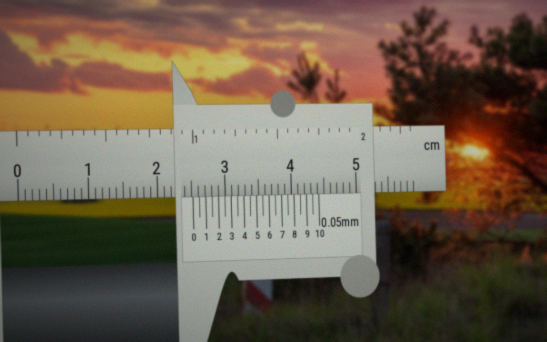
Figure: 25.2
